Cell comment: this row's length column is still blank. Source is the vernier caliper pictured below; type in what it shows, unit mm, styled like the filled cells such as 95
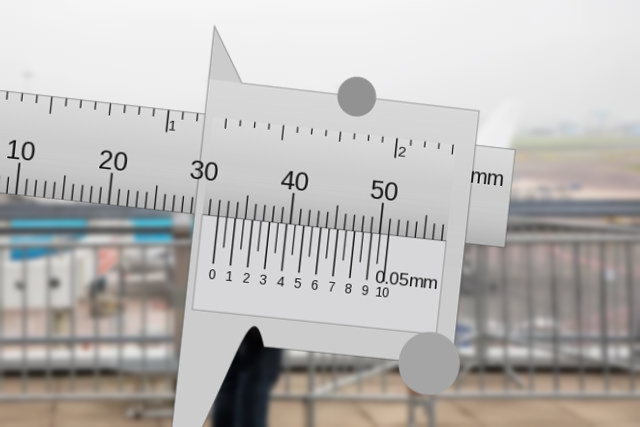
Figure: 32.0
